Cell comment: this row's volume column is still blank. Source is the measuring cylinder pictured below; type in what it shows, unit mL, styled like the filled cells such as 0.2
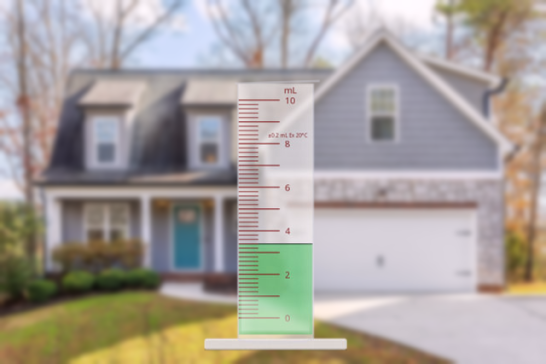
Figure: 3.4
